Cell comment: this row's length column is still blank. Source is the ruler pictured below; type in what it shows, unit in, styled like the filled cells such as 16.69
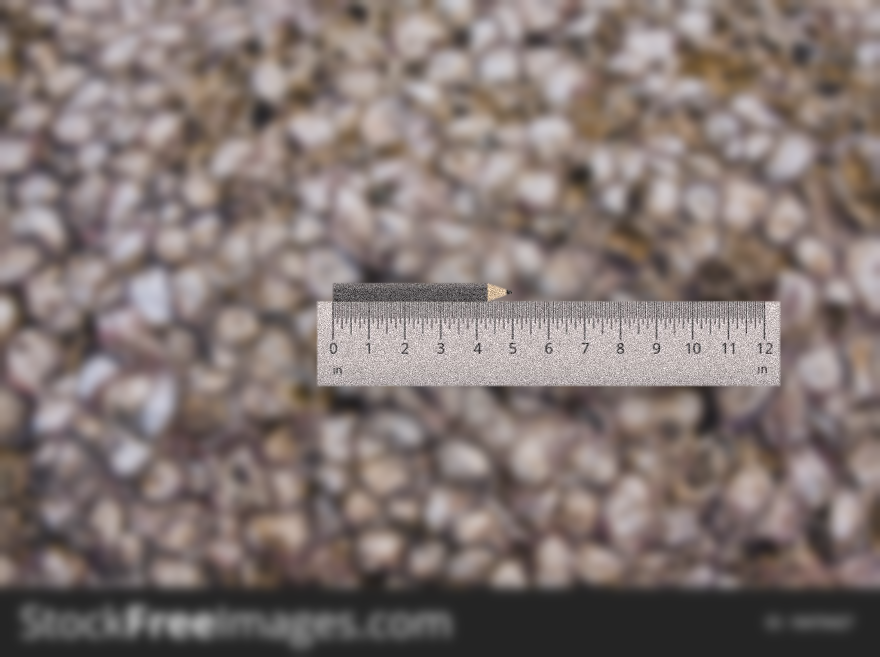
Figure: 5
